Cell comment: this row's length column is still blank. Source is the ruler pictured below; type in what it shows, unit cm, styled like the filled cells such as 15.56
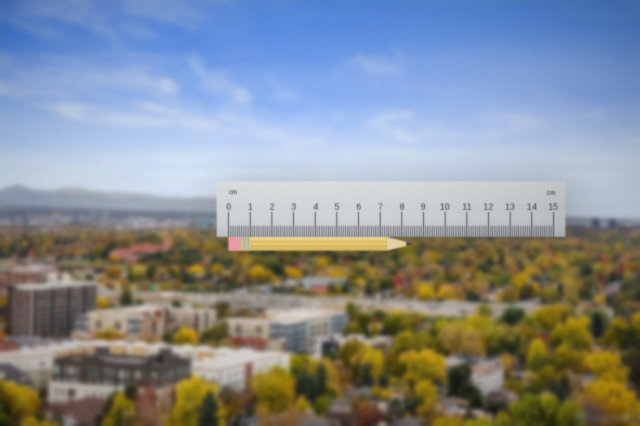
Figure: 8.5
